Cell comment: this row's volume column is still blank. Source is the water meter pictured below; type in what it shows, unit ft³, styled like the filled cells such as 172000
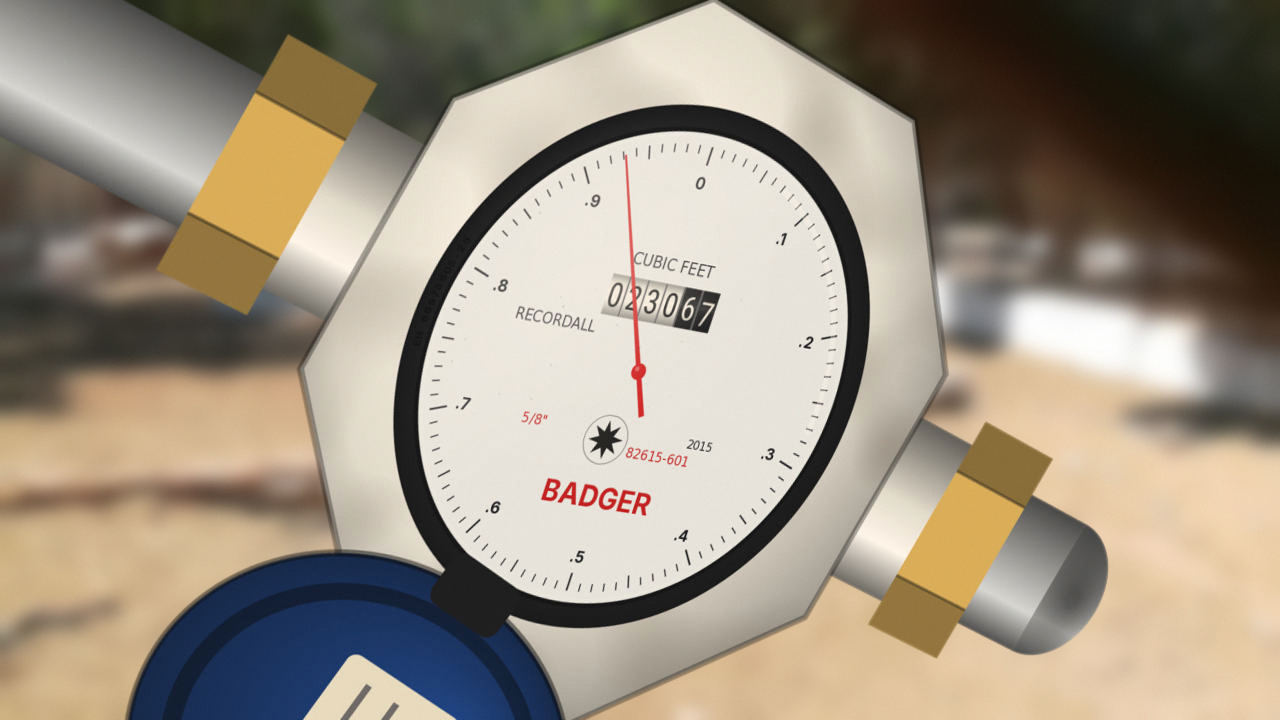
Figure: 23066.93
